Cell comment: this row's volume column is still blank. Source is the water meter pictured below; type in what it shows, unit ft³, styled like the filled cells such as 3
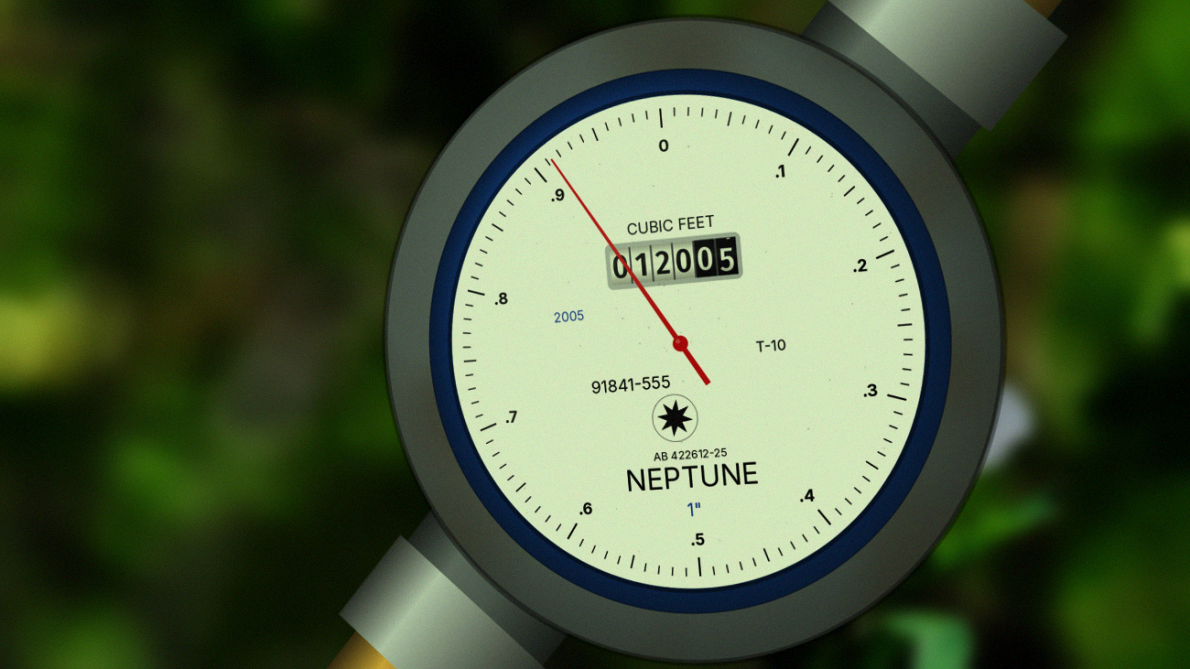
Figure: 12004.91
